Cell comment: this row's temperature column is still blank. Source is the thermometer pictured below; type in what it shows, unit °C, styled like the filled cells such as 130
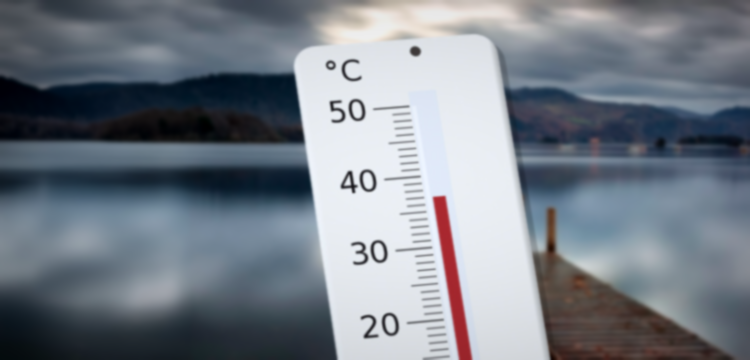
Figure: 37
